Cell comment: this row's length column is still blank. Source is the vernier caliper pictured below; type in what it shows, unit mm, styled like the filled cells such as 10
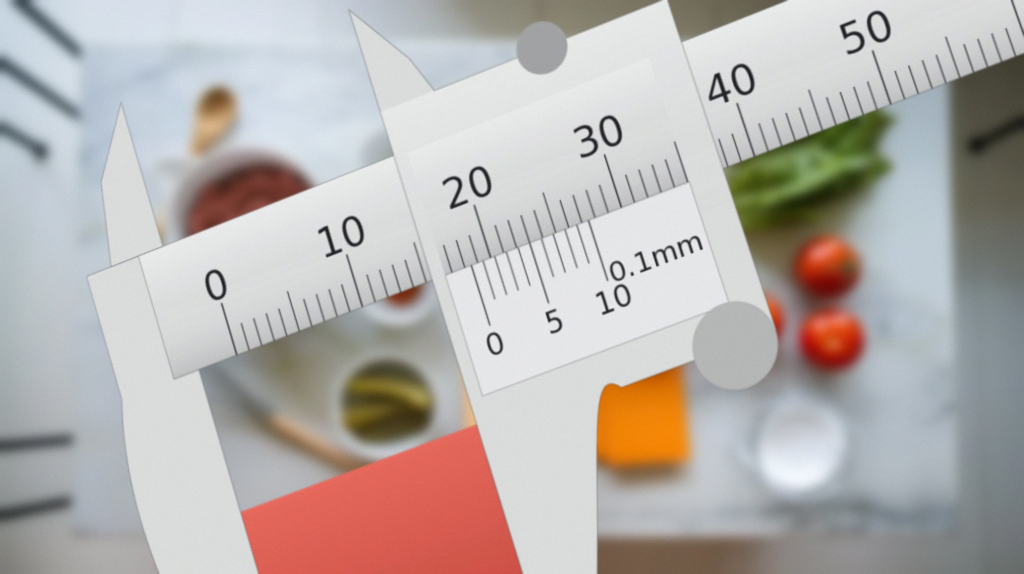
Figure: 18.5
